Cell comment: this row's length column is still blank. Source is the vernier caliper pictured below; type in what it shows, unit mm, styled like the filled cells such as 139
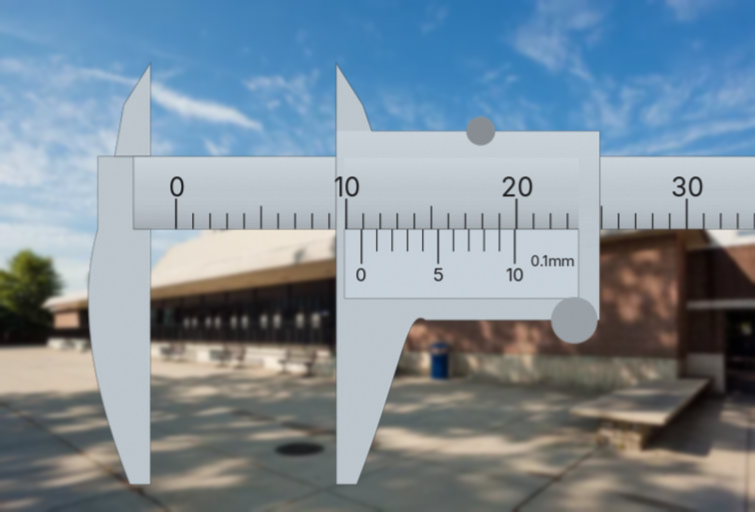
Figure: 10.9
